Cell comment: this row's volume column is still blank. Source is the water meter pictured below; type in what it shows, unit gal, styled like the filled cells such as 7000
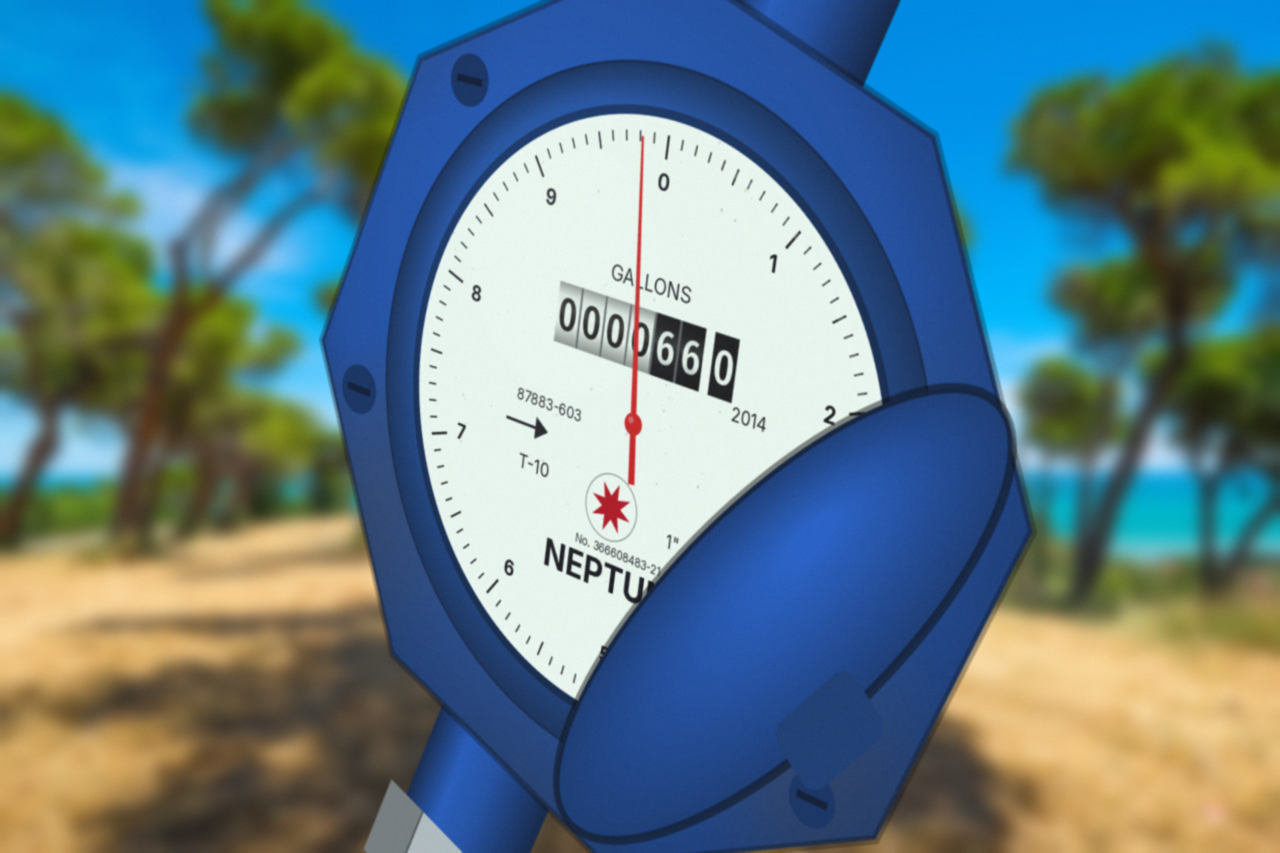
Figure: 659.8
